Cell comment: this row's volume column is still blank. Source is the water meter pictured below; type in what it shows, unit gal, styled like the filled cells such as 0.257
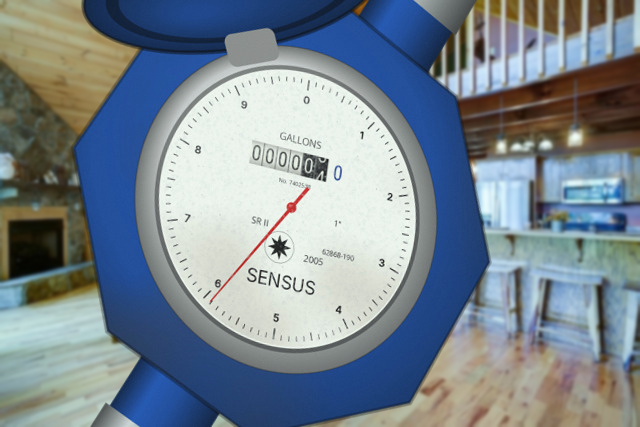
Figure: 35.9
